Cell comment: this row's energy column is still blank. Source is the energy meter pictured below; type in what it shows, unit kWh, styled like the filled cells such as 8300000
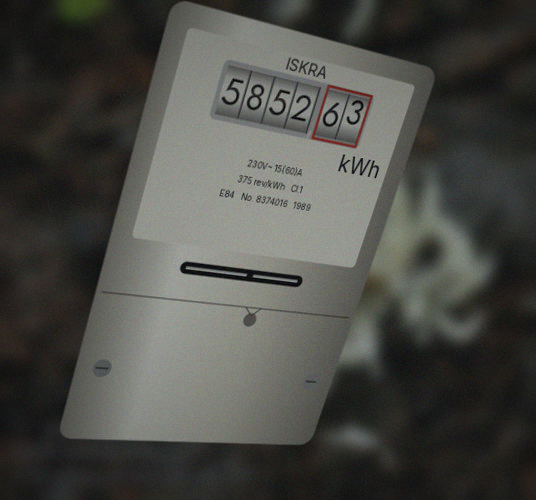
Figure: 5852.63
